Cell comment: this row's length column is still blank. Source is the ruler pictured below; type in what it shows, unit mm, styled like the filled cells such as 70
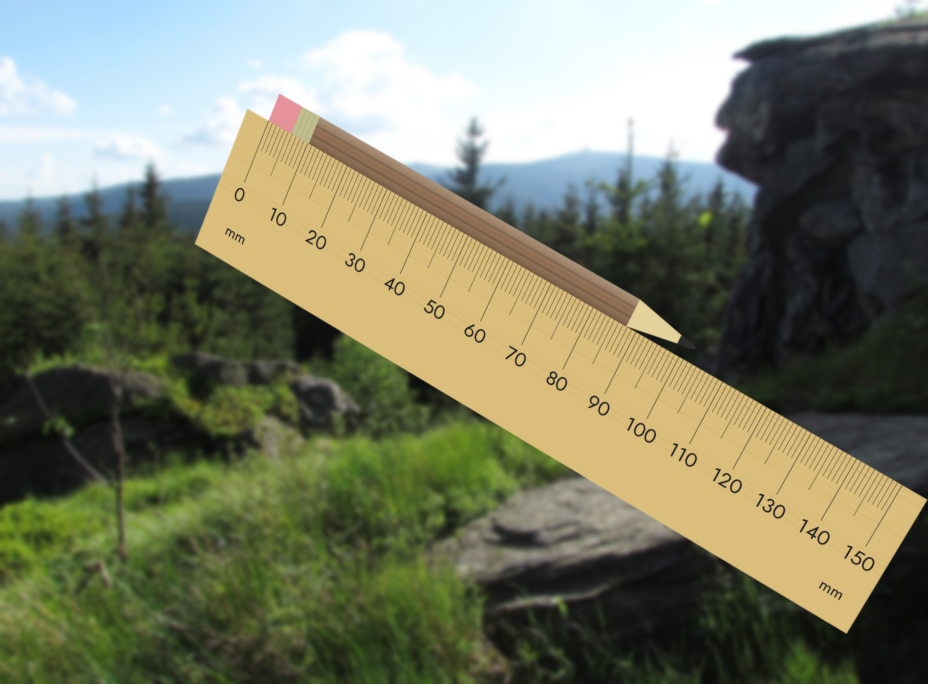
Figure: 102
